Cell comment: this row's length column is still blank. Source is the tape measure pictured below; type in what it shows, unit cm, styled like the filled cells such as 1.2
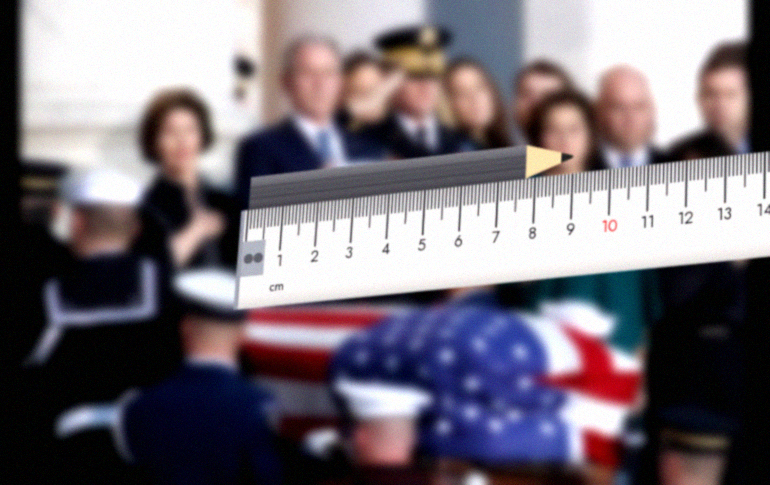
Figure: 9
